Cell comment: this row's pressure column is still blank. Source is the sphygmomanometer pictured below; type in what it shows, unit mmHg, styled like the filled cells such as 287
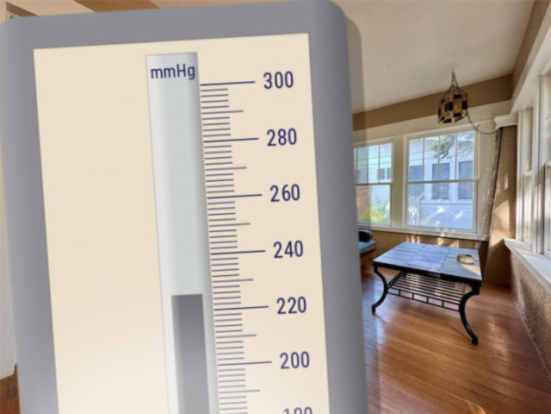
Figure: 226
